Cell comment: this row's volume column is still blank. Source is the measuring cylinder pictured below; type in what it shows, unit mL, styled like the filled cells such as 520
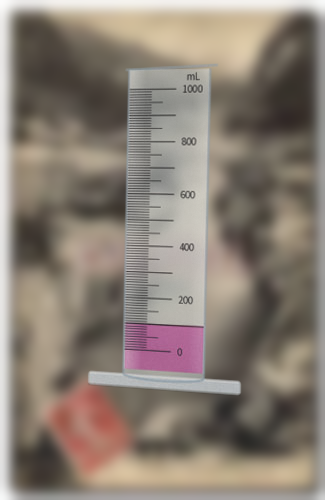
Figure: 100
